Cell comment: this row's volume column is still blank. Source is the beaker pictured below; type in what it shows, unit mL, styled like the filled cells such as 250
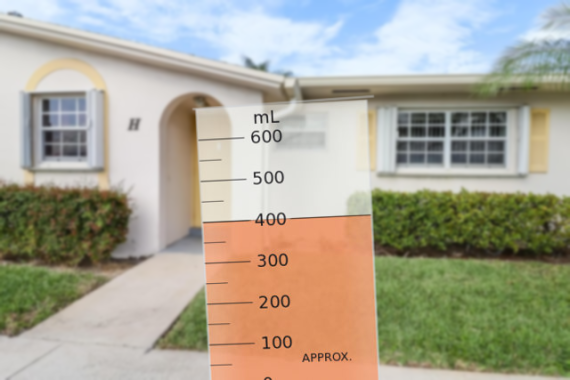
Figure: 400
